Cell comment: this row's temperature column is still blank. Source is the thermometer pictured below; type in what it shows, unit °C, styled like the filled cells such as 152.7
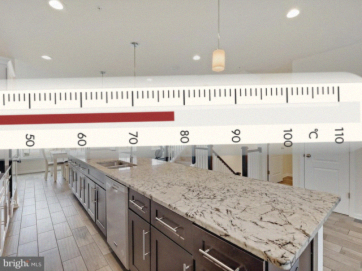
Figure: 78
